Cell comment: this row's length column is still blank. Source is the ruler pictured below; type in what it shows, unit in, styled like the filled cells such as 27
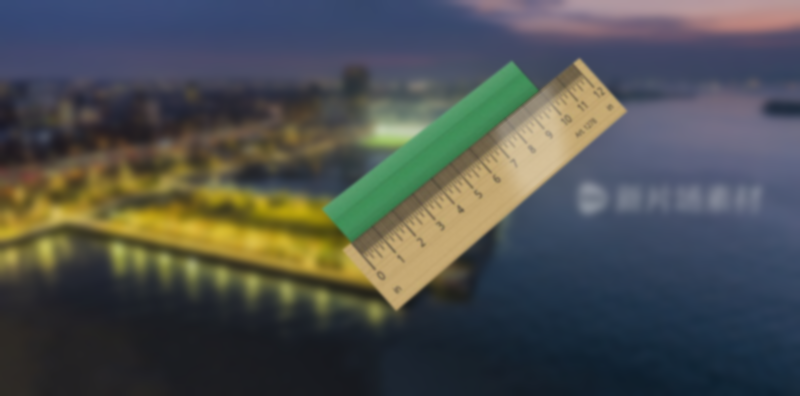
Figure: 10
